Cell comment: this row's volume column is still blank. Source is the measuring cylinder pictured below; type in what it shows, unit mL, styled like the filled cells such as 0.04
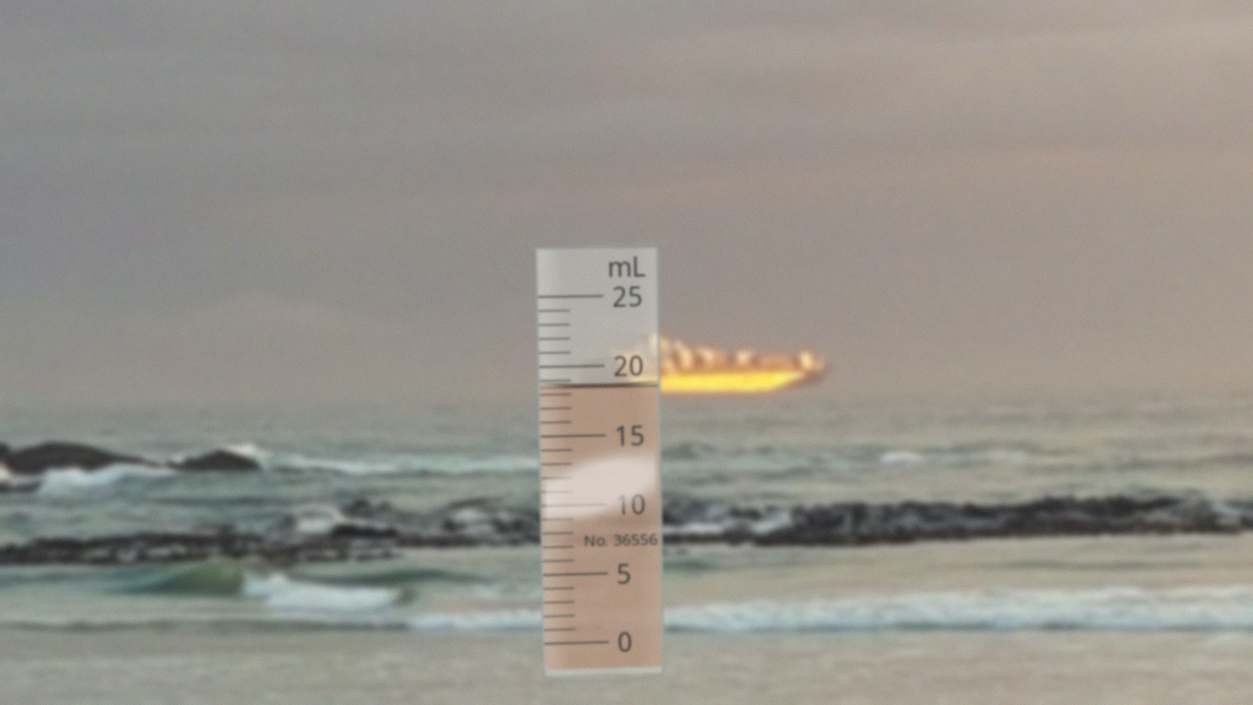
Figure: 18.5
